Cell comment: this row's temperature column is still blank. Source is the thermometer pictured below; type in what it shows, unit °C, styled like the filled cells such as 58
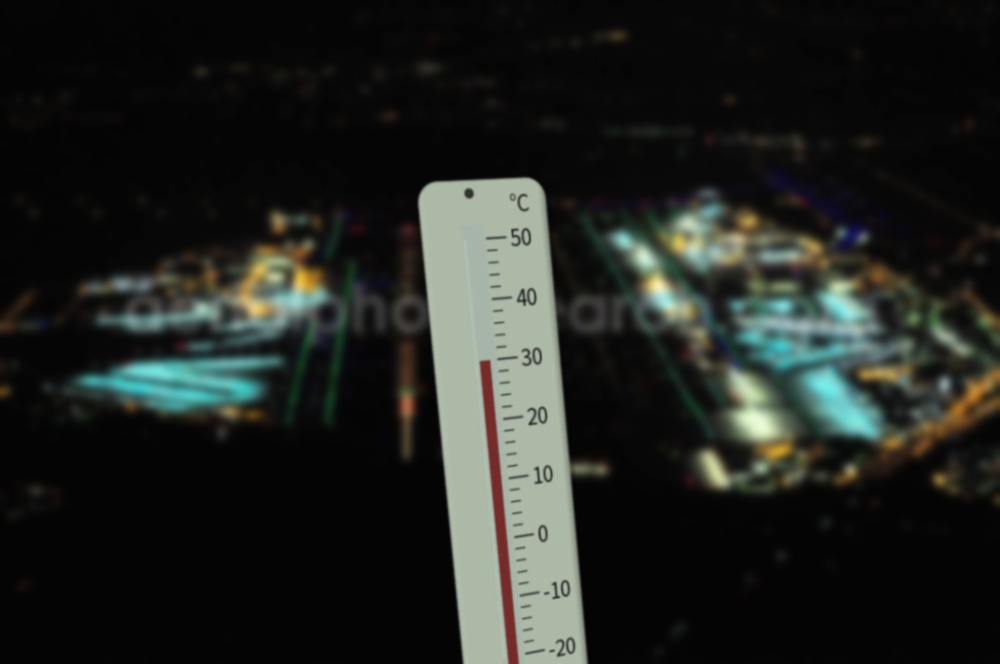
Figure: 30
